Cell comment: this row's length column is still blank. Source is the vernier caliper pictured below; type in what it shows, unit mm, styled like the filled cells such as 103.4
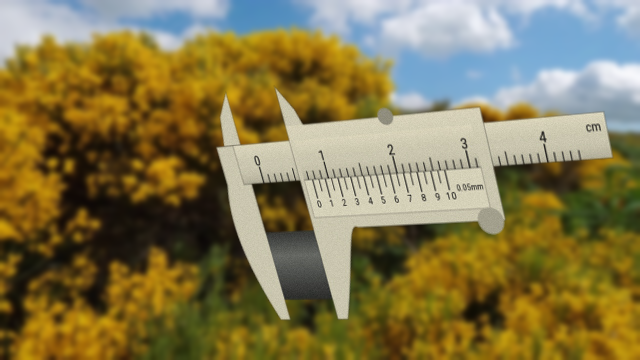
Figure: 7.6
